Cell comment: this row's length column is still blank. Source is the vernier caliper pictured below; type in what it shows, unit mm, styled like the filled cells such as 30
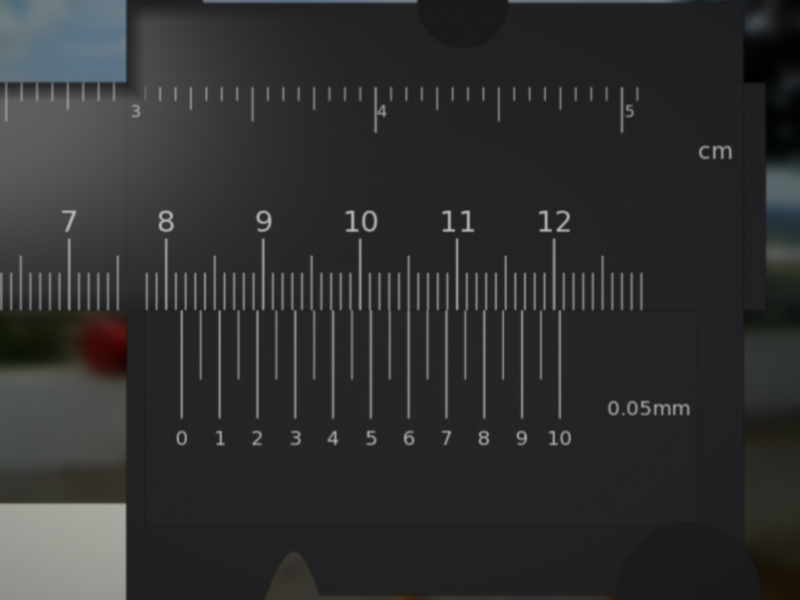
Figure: 81.6
